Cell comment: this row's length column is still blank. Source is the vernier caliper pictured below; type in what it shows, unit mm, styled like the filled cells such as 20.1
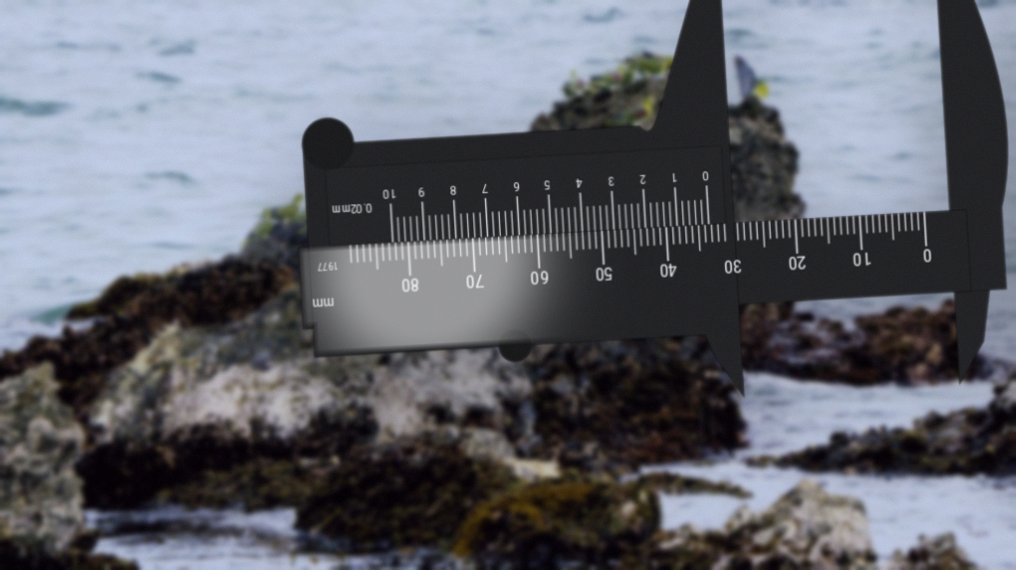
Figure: 33.4
